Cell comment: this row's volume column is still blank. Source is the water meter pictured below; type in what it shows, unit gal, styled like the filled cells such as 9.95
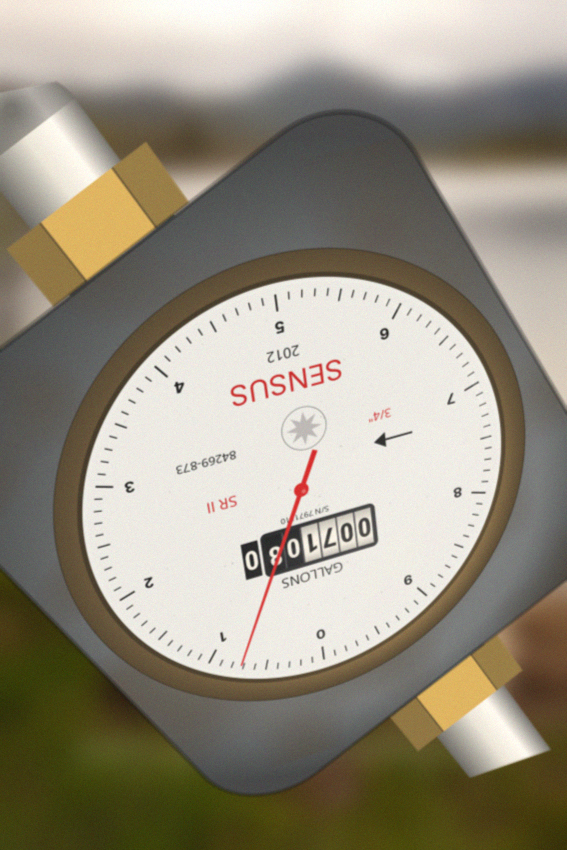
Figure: 71080.7
